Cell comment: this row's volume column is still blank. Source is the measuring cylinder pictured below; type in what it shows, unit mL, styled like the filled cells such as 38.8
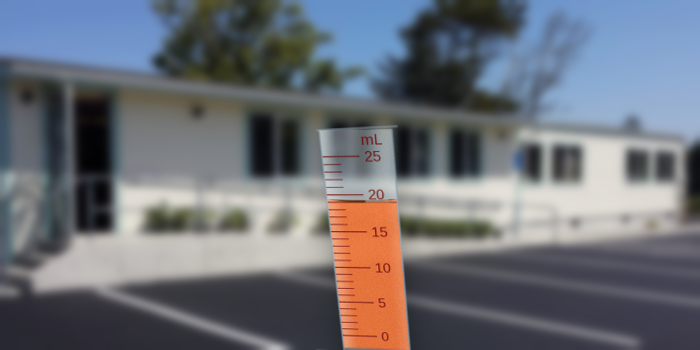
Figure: 19
